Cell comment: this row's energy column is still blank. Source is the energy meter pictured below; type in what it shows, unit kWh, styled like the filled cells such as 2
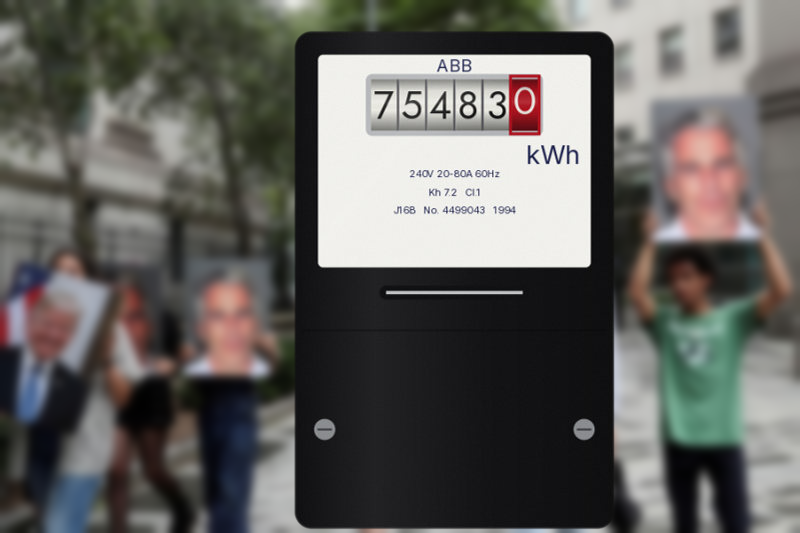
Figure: 75483.0
